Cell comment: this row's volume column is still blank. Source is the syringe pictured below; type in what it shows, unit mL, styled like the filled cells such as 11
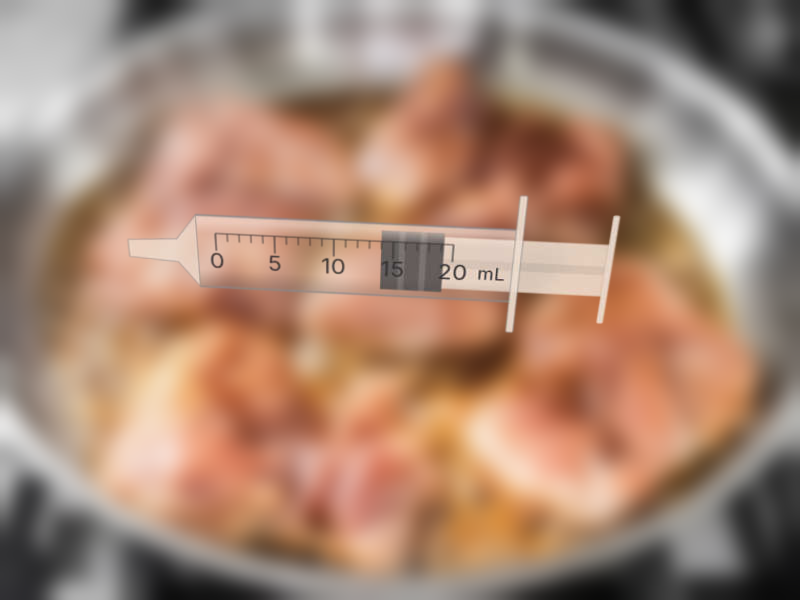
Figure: 14
